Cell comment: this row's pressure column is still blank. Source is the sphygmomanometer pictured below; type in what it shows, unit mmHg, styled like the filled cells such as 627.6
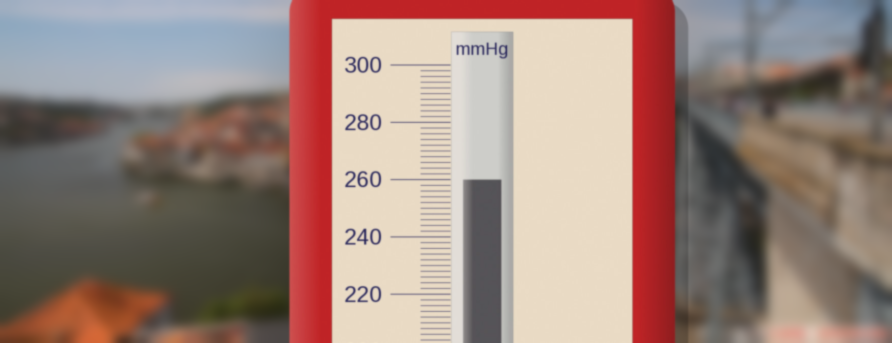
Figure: 260
